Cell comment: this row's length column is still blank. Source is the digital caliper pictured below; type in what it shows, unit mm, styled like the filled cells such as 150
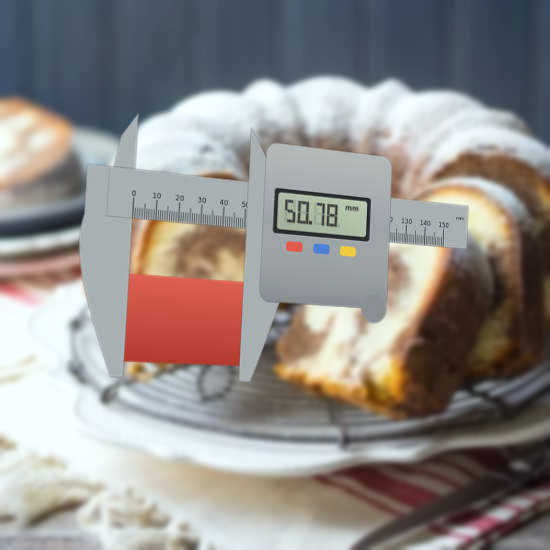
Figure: 50.78
